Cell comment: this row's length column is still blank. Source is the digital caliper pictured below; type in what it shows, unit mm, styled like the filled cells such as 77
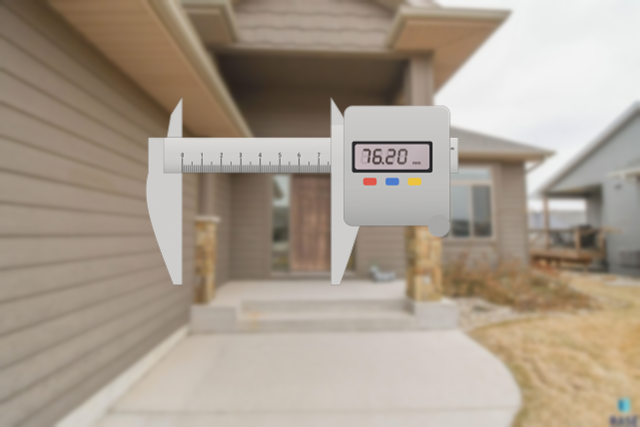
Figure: 76.20
